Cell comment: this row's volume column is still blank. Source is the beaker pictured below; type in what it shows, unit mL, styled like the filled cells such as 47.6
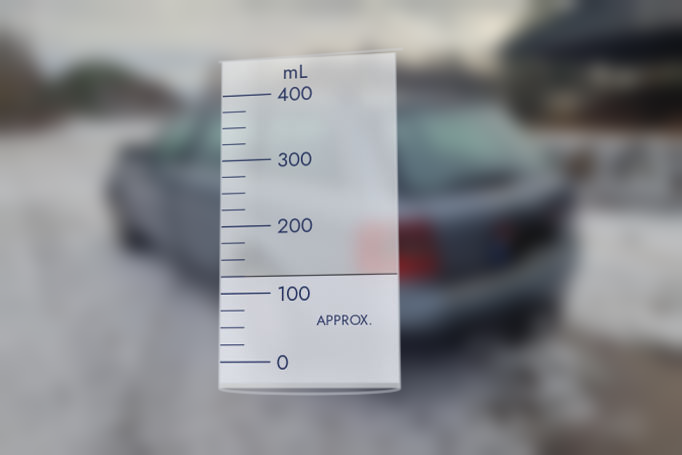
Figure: 125
